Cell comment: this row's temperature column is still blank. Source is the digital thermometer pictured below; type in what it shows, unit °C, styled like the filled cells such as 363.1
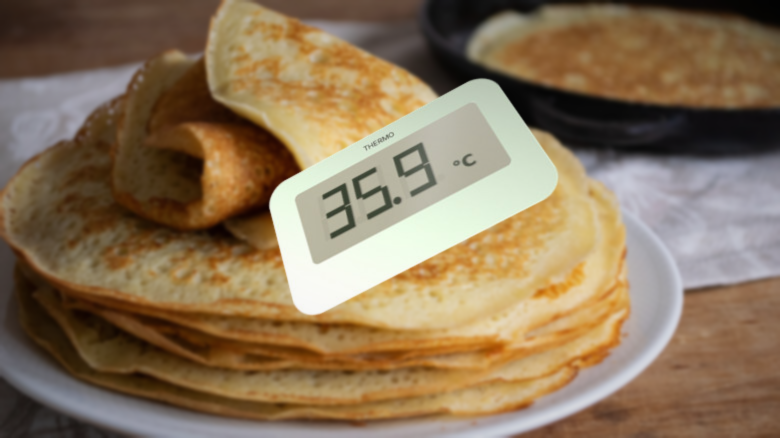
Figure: 35.9
